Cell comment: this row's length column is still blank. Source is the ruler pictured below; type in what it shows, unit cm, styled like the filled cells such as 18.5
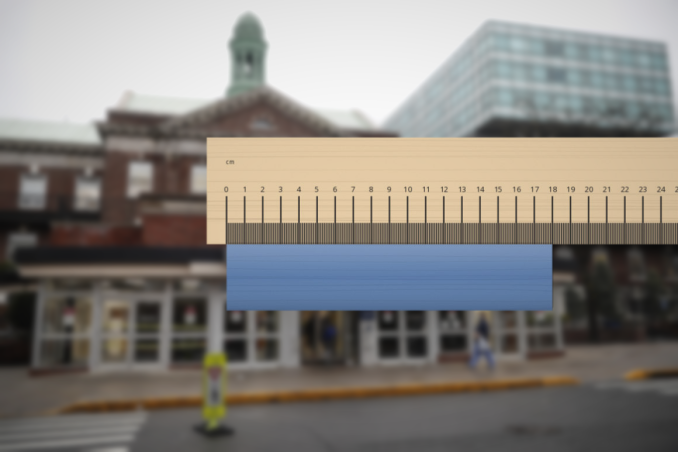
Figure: 18
